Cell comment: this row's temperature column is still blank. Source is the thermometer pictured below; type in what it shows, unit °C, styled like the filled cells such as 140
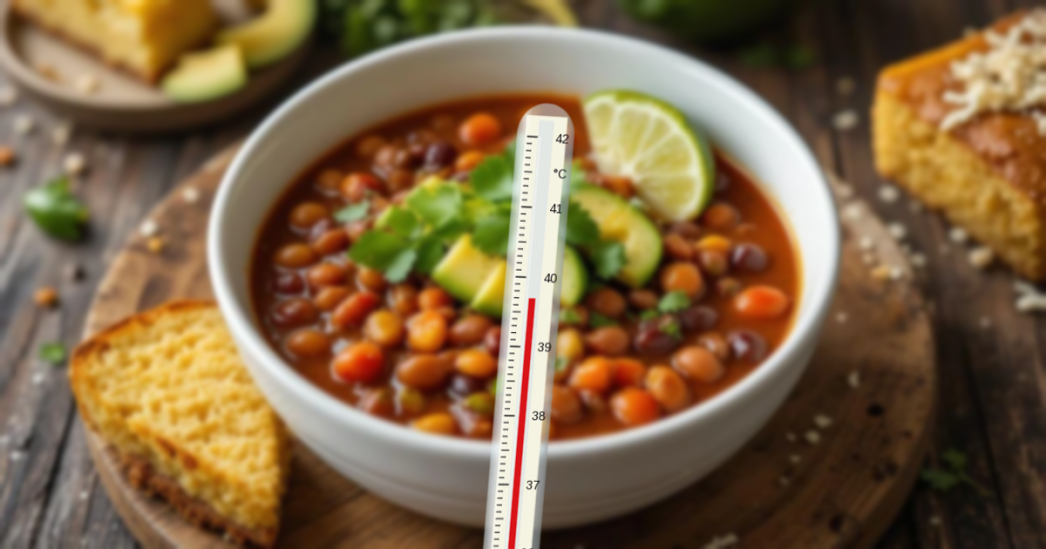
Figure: 39.7
